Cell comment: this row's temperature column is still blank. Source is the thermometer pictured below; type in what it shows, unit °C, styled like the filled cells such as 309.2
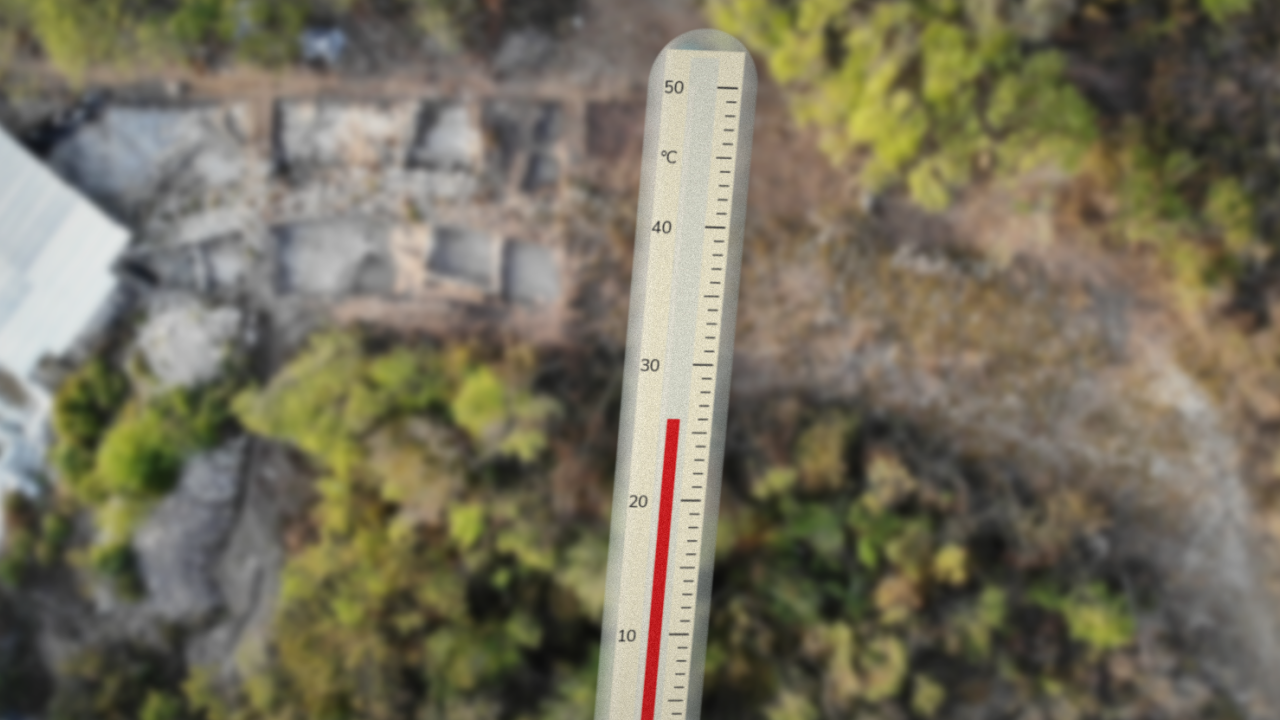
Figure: 26
